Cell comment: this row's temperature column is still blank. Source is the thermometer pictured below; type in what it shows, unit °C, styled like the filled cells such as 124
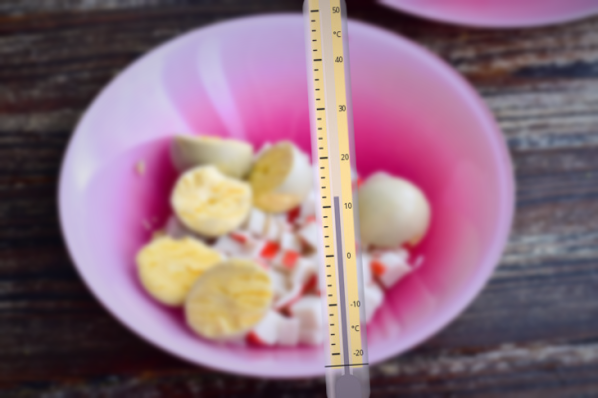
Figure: 12
